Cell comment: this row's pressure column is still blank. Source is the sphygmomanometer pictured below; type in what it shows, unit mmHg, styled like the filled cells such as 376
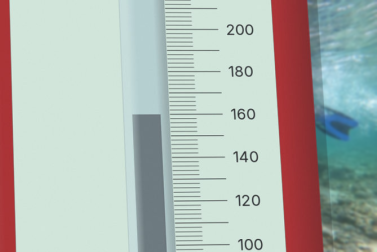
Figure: 160
